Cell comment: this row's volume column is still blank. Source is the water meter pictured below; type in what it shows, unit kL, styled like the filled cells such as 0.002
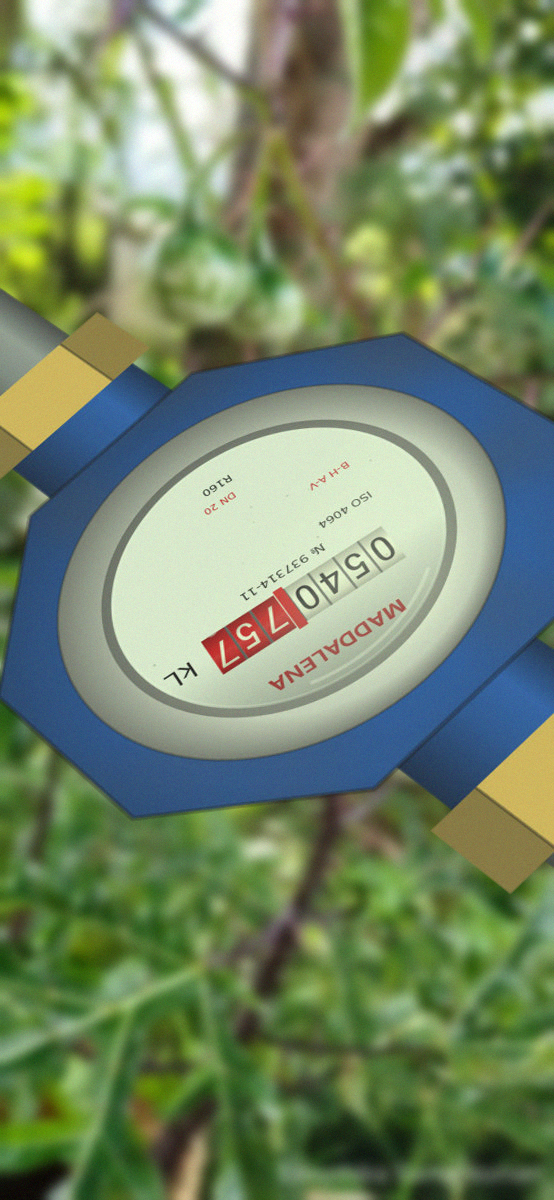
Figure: 540.757
